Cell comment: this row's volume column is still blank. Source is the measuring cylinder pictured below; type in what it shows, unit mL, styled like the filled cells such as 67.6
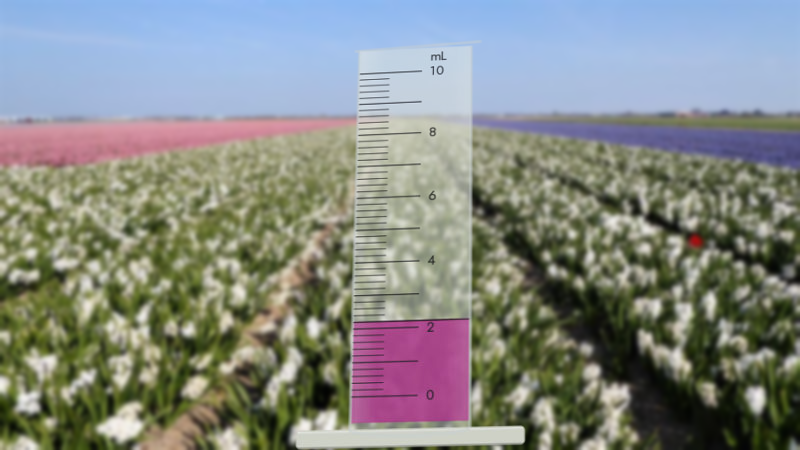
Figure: 2.2
